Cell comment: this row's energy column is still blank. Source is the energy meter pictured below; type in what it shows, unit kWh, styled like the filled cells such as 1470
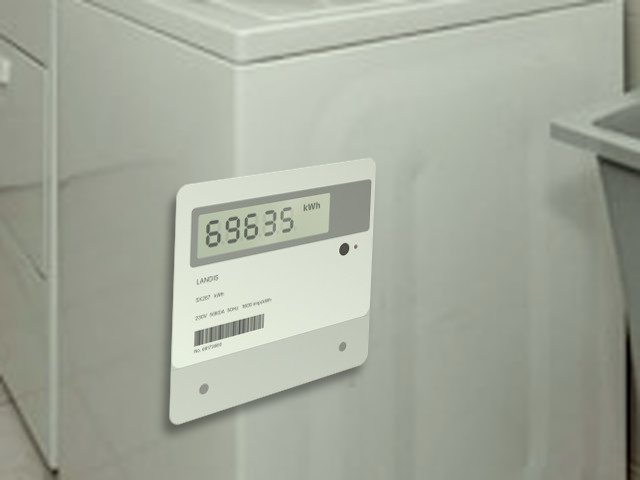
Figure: 69635
